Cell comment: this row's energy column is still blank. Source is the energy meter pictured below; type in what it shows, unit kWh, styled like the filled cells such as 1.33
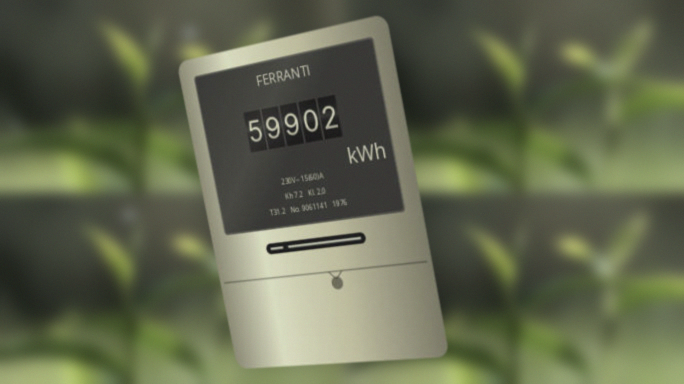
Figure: 59902
